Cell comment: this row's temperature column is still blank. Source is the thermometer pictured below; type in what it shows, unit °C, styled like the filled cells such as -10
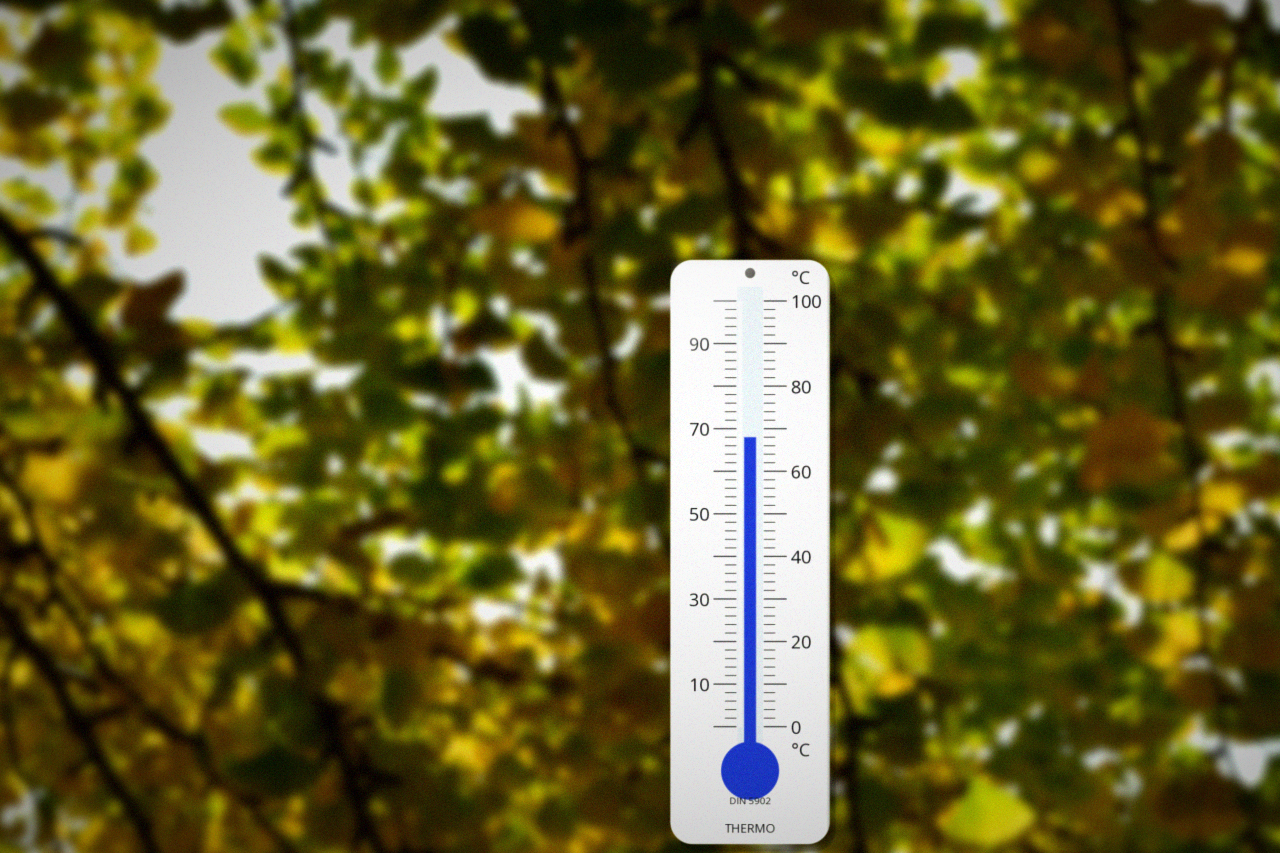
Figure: 68
